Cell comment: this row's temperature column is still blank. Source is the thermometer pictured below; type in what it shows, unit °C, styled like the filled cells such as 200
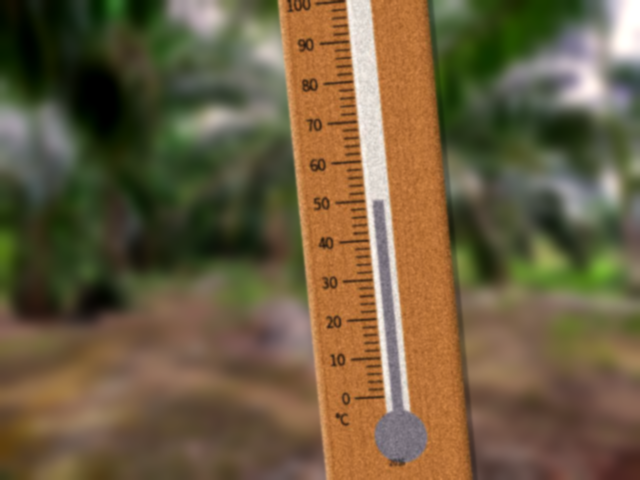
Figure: 50
